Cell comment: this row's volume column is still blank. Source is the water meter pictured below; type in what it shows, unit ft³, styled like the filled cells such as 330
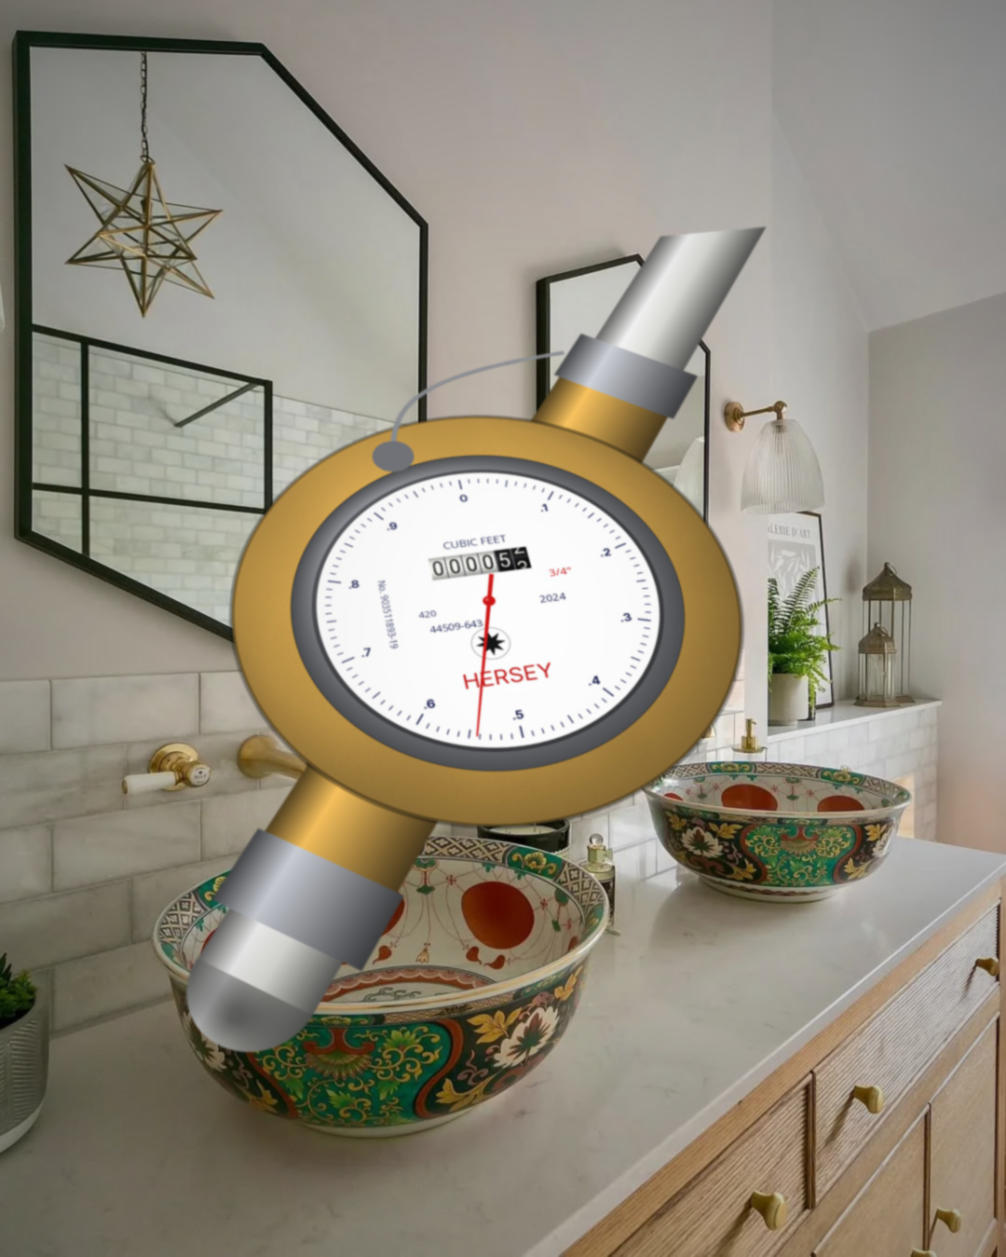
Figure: 52.54
